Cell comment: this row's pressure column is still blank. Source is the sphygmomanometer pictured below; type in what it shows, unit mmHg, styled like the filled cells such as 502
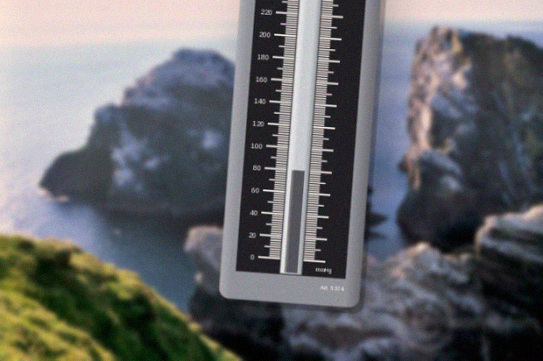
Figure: 80
